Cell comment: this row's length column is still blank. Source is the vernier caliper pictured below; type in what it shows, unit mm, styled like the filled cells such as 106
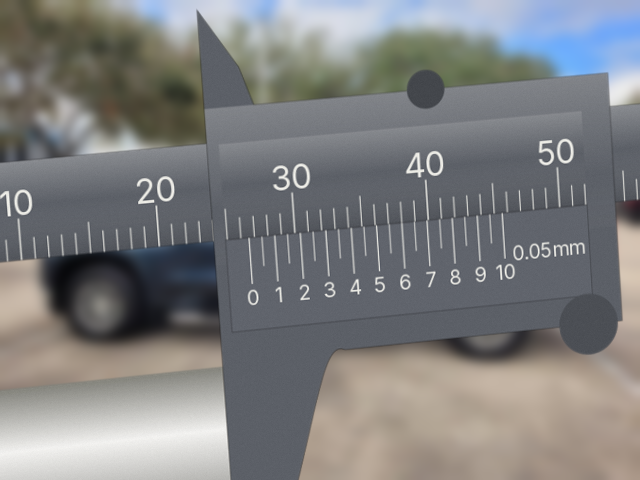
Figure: 26.6
